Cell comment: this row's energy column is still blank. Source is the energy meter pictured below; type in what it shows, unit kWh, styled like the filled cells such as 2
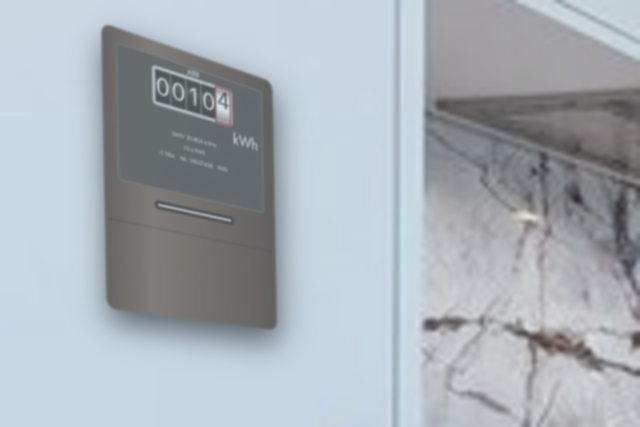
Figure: 10.4
